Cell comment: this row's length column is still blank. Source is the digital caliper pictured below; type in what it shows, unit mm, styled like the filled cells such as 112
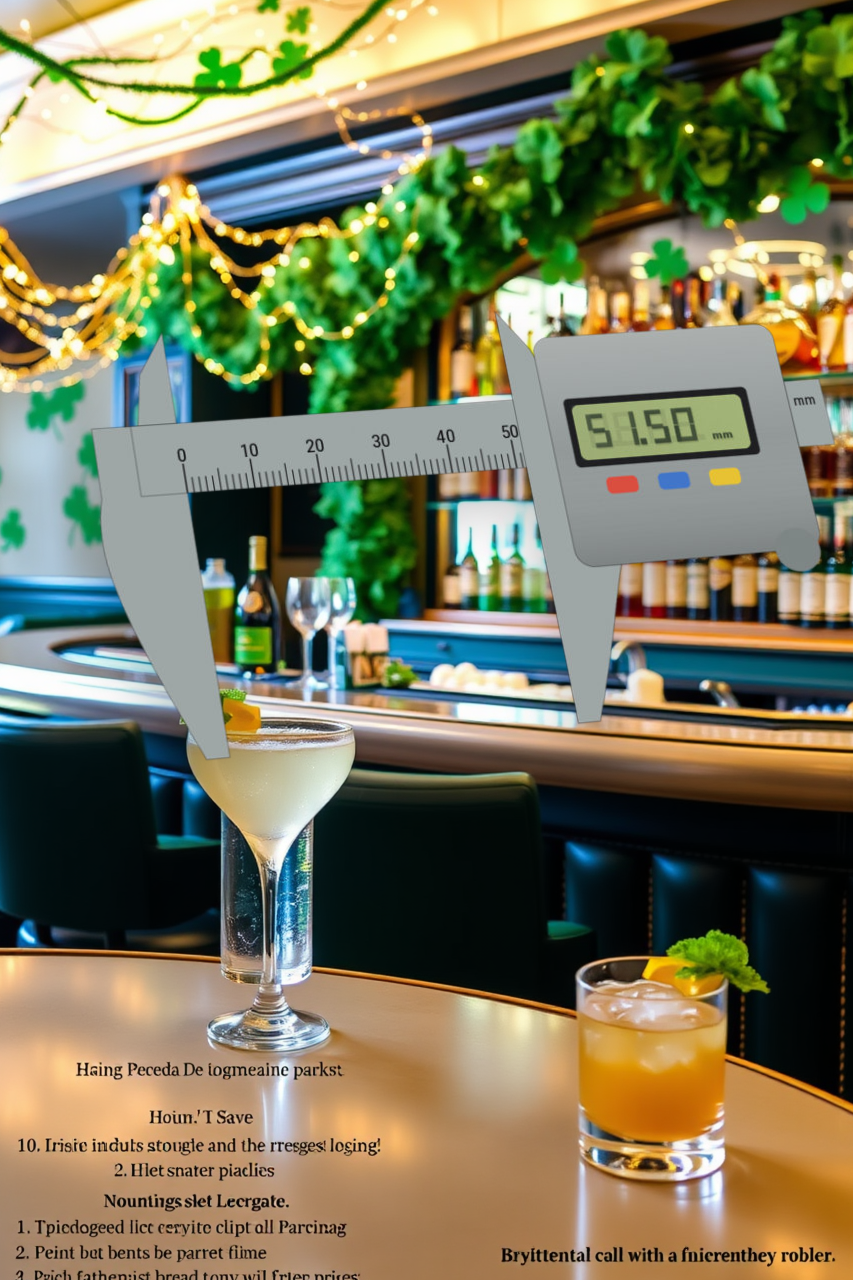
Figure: 51.50
